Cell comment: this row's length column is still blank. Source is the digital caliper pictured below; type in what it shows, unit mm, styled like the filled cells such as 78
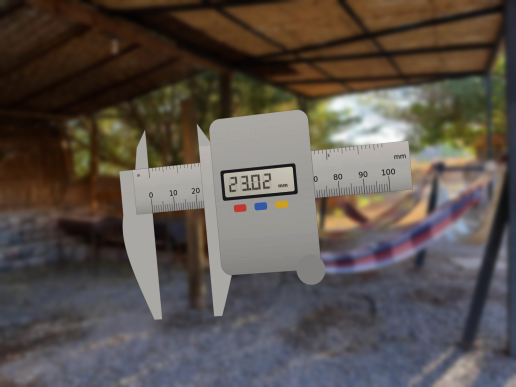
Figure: 23.02
